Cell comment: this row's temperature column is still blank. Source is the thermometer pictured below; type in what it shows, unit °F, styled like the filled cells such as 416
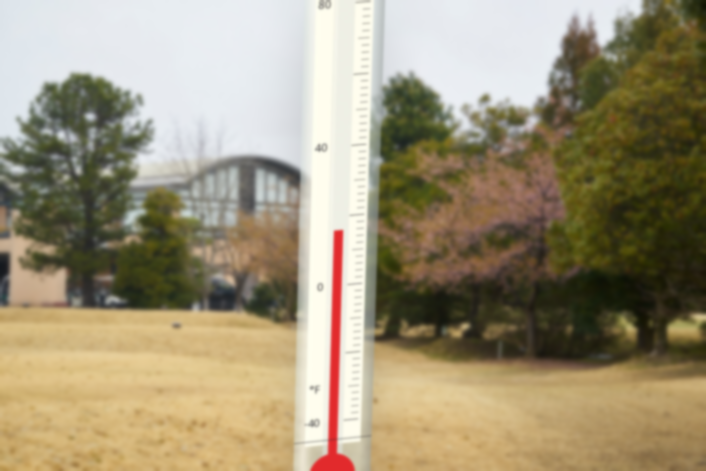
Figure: 16
